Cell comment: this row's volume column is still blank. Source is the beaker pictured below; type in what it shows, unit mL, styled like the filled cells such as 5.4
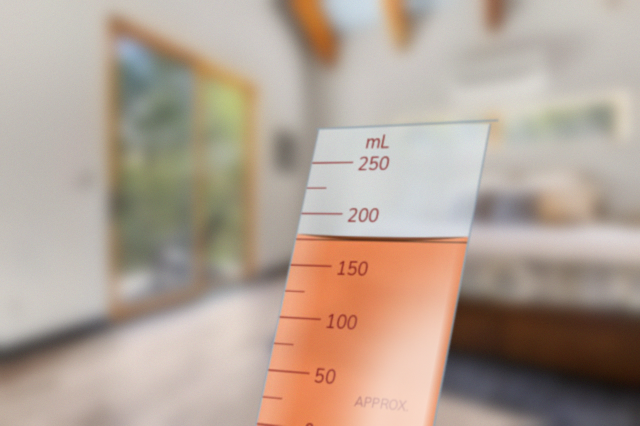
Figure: 175
